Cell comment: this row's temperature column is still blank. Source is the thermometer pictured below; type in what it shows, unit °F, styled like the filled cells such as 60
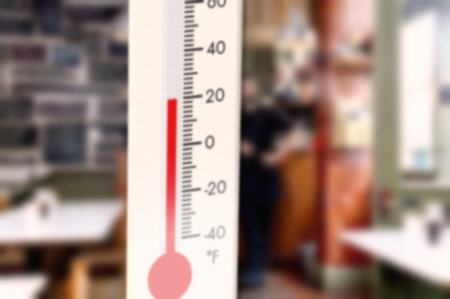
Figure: 20
